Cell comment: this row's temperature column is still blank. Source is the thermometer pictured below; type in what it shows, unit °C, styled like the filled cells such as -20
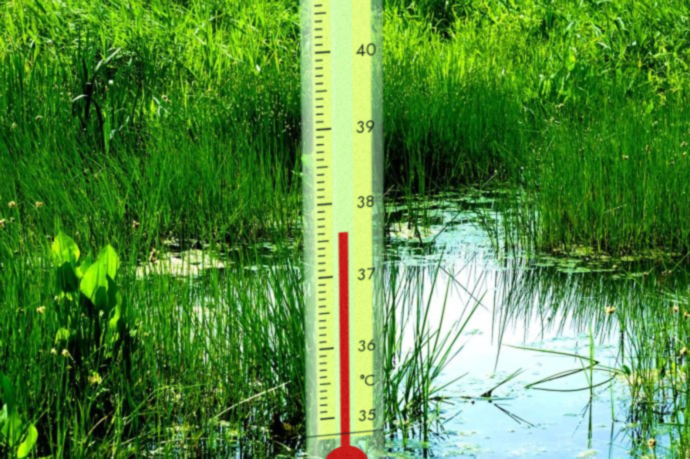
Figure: 37.6
